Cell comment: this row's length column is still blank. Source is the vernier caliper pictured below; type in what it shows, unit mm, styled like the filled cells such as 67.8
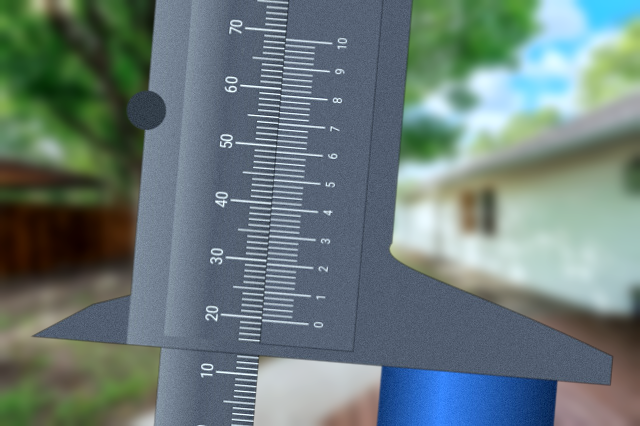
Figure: 19.6
